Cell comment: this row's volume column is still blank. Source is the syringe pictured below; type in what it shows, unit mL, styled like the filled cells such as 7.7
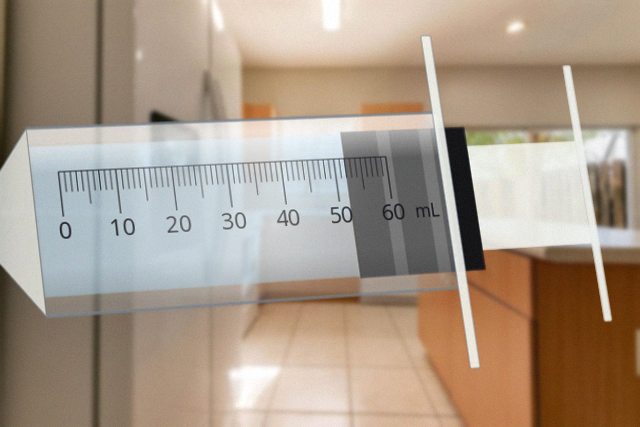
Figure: 52
